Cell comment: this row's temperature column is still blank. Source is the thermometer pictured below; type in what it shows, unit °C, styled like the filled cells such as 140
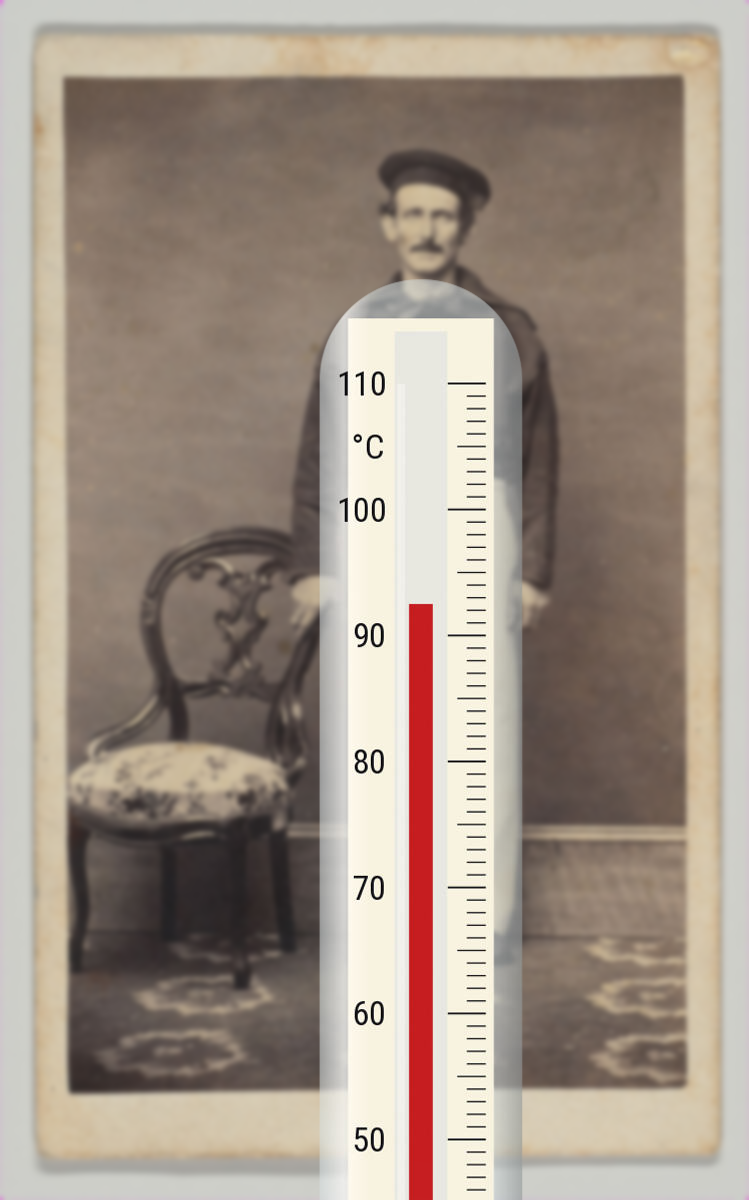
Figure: 92.5
